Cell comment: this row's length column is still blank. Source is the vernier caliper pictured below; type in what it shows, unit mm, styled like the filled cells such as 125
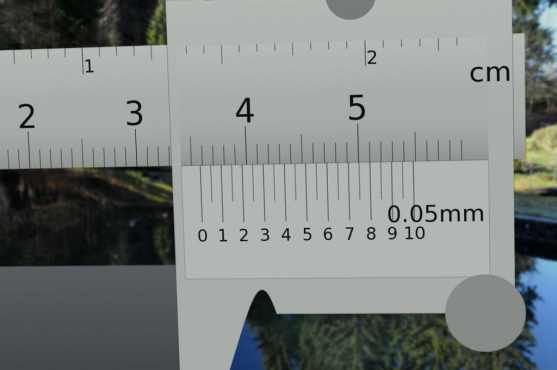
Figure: 35.8
